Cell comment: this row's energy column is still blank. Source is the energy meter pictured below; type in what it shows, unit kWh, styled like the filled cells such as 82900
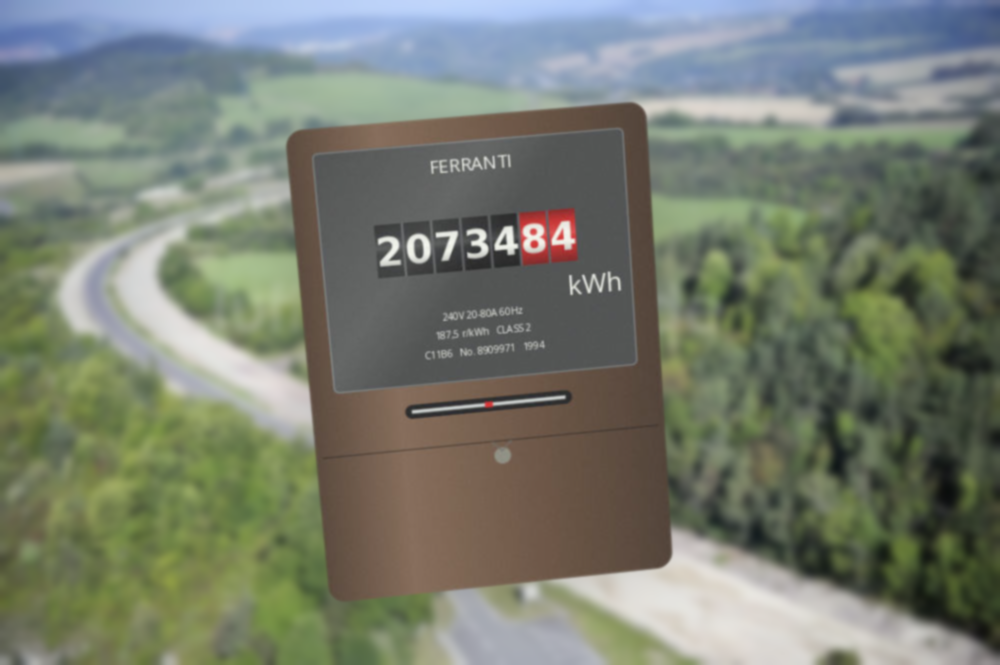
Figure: 20734.84
